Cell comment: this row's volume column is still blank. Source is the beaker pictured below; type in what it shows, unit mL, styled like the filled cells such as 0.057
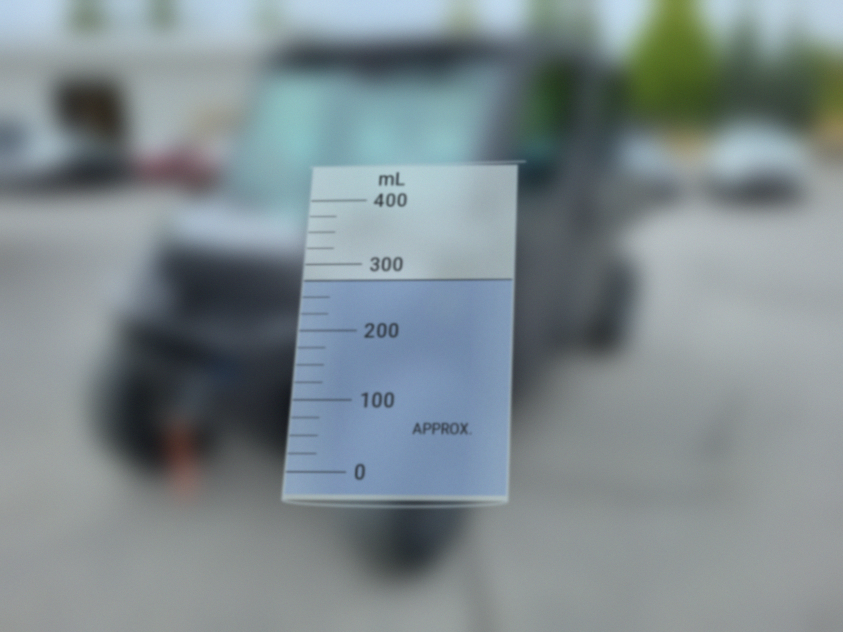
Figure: 275
